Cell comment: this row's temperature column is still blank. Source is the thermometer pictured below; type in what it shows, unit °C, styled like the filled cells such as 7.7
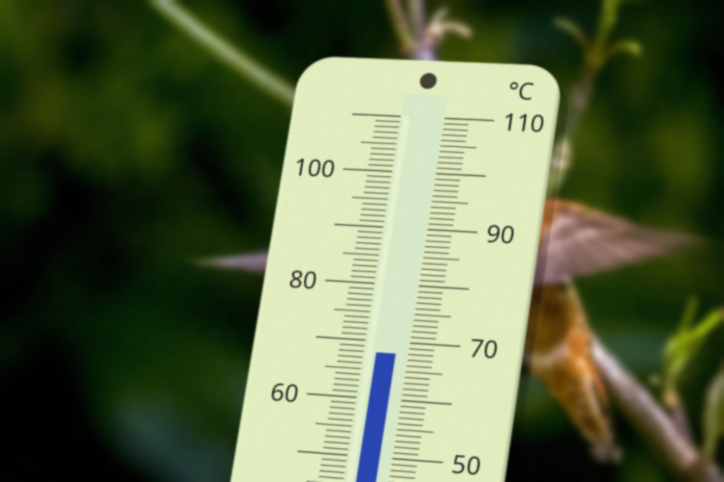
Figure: 68
